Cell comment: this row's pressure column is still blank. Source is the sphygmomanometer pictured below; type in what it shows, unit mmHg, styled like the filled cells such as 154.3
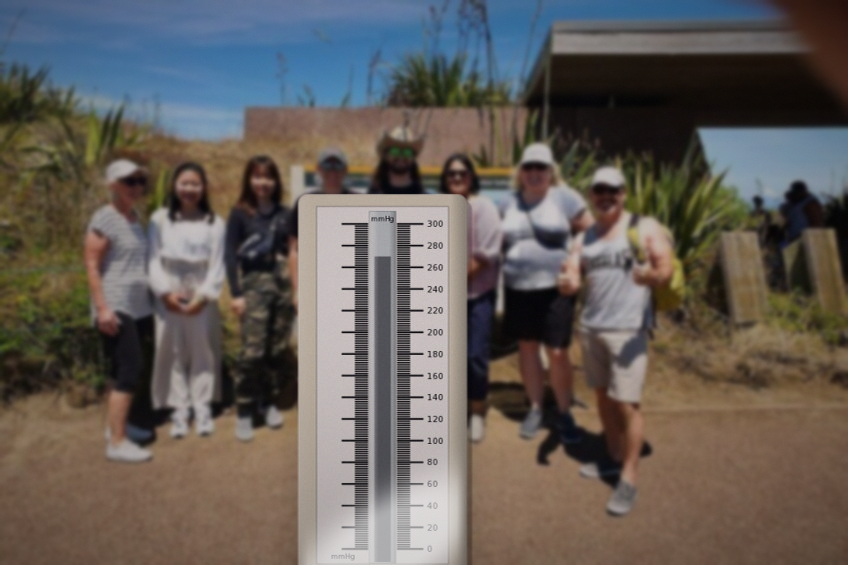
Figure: 270
